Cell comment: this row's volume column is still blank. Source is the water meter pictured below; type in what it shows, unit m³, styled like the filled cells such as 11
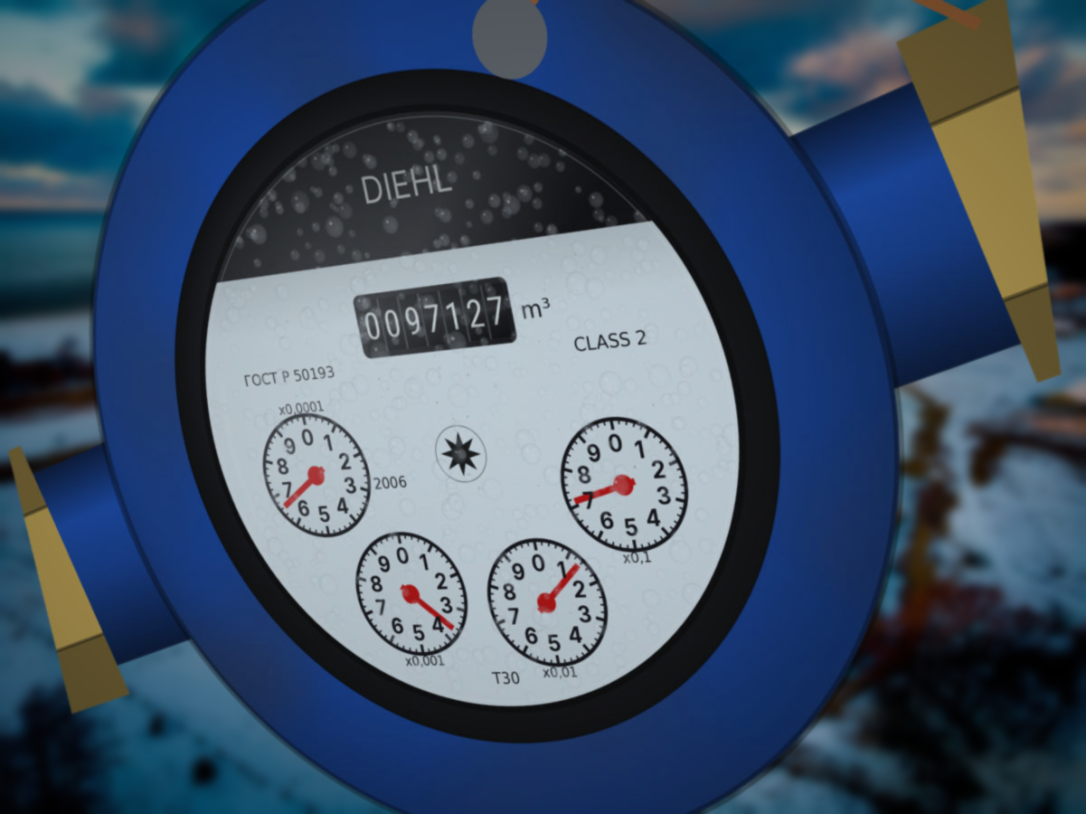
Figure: 97127.7136
